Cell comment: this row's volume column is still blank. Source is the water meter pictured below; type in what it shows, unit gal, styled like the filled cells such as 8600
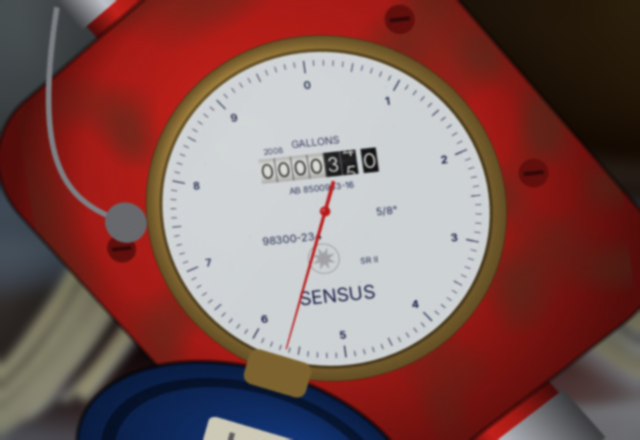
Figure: 345.6
